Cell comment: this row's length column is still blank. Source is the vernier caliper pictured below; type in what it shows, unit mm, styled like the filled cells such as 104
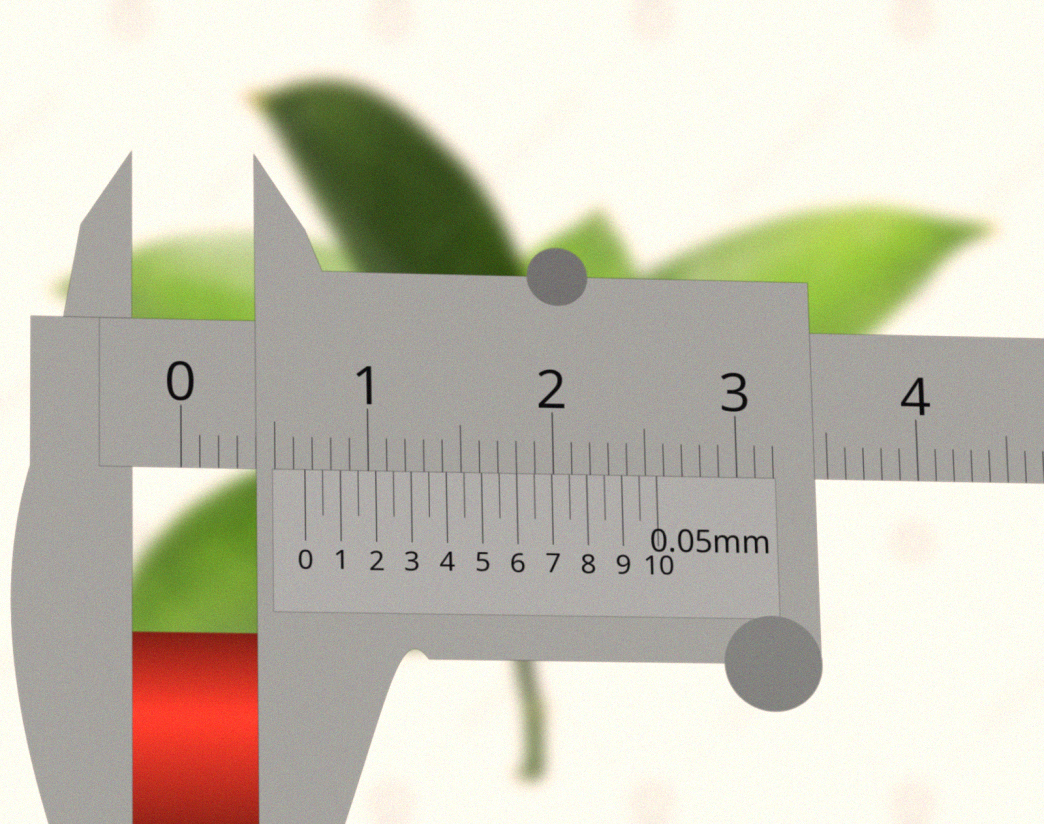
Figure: 6.6
